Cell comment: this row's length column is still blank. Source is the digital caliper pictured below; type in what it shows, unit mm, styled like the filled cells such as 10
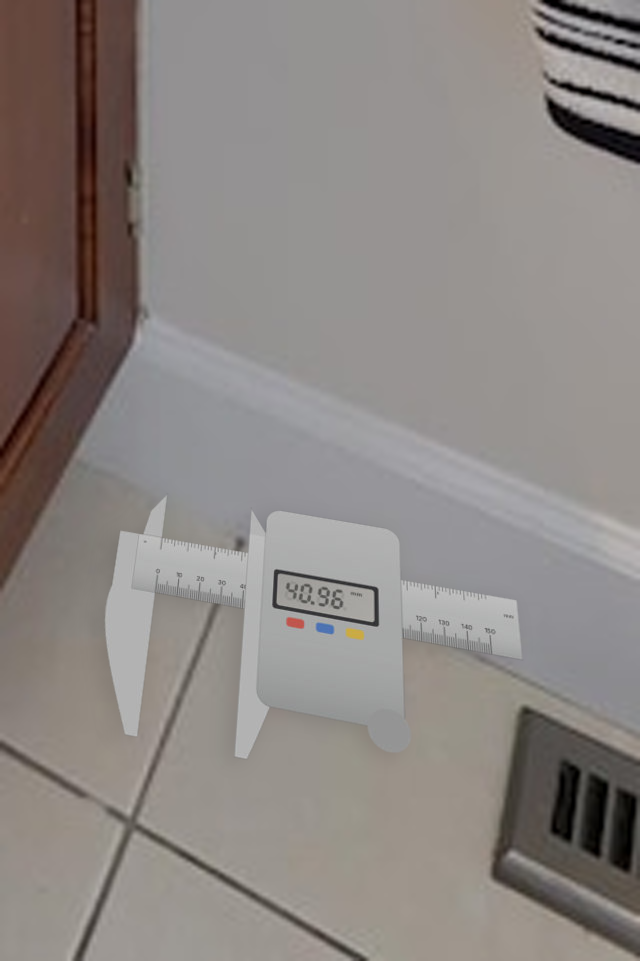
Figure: 40.96
